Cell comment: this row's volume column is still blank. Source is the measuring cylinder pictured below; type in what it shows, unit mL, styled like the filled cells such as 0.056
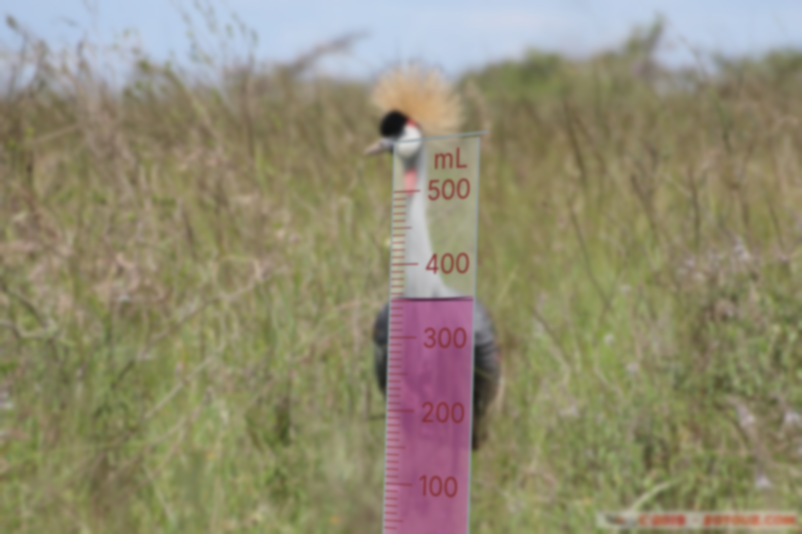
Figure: 350
